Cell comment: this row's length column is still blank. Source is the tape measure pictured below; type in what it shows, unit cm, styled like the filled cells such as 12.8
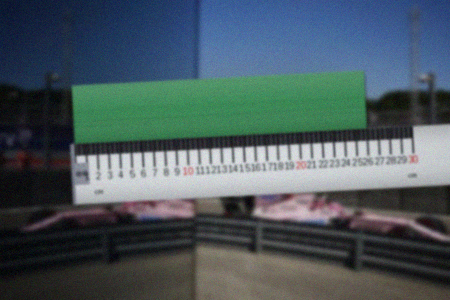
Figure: 26
